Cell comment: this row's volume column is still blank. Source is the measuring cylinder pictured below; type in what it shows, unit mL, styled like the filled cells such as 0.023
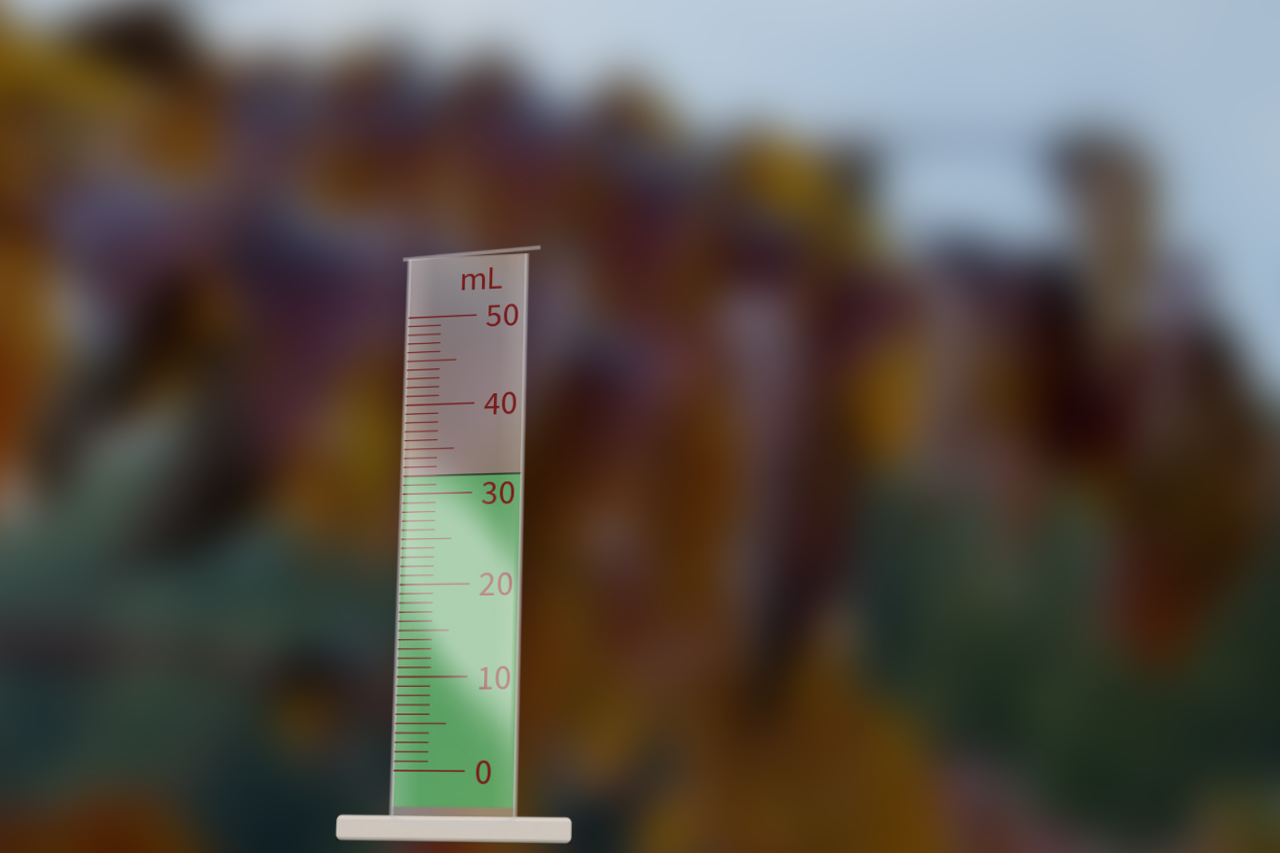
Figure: 32
